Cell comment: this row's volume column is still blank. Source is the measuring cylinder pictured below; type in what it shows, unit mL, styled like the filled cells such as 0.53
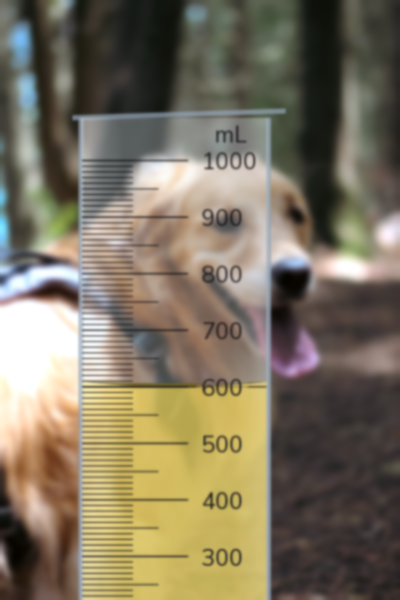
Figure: 600
